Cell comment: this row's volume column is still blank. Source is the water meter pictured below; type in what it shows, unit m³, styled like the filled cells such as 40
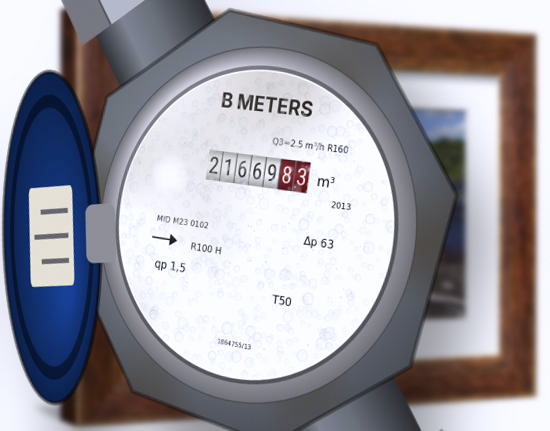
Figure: 21669.83
